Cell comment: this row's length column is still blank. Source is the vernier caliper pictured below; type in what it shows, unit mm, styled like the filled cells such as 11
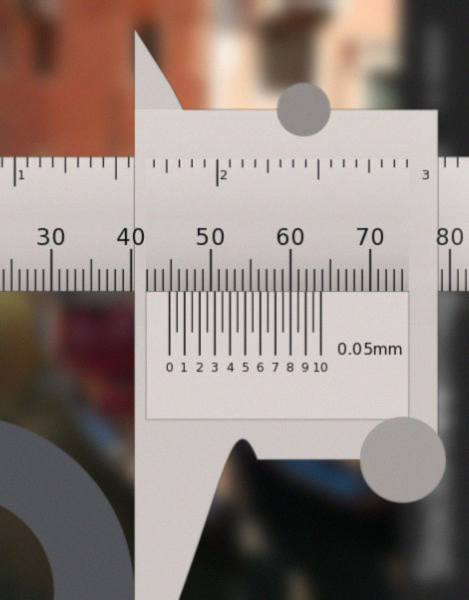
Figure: 44.8
